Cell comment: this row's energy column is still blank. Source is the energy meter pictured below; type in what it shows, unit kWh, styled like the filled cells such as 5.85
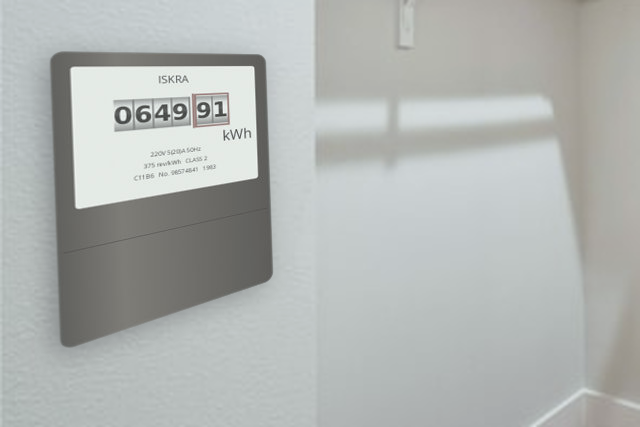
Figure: 649.91
